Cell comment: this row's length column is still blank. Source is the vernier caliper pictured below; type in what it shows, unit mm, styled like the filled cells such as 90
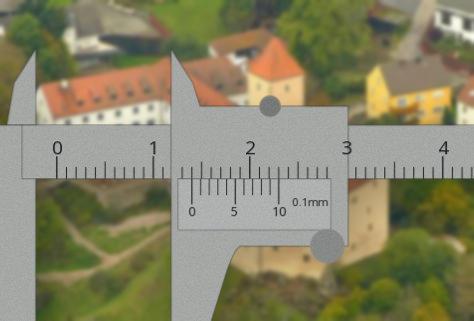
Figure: 14.0
